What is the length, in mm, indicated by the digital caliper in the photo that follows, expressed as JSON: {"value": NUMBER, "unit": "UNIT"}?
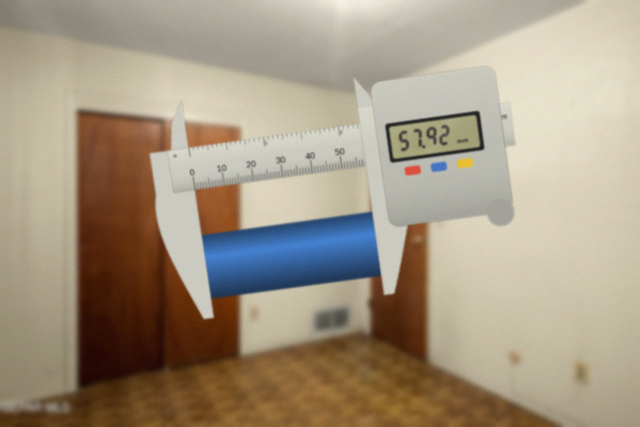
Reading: {"value": 57.92, "unit": "mm"}
